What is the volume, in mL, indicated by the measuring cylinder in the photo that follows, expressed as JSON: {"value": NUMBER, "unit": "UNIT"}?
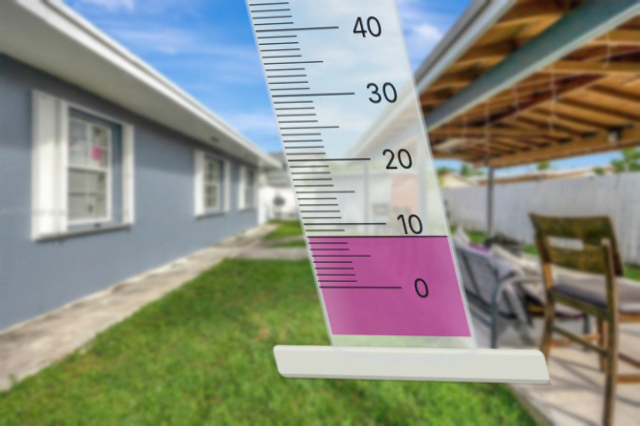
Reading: {"value": 8, "unit": "mL"}
